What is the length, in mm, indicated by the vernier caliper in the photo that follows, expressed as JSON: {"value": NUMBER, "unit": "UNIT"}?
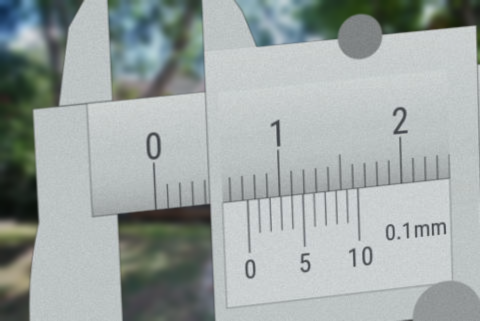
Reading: {"value": 7.4, "unit": "mm"}
